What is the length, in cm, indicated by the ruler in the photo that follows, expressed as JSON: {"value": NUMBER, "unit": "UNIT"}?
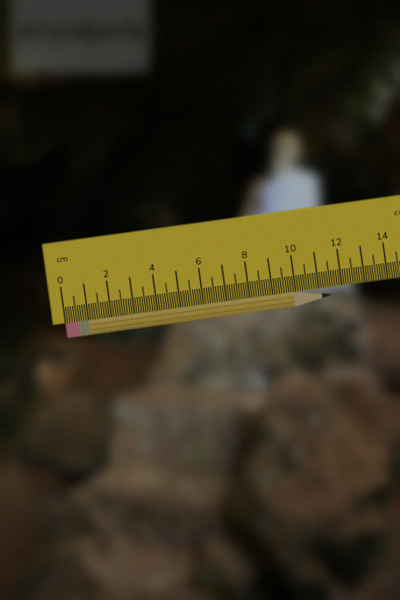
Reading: {"value": 11.5, "unit": "cm"}
